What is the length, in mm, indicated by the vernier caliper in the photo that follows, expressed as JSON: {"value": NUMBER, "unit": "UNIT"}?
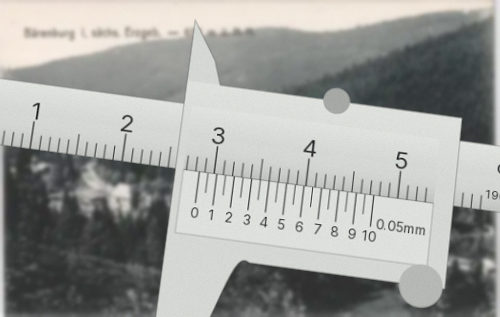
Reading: {"value": 28.4, "unit": "mm"}
